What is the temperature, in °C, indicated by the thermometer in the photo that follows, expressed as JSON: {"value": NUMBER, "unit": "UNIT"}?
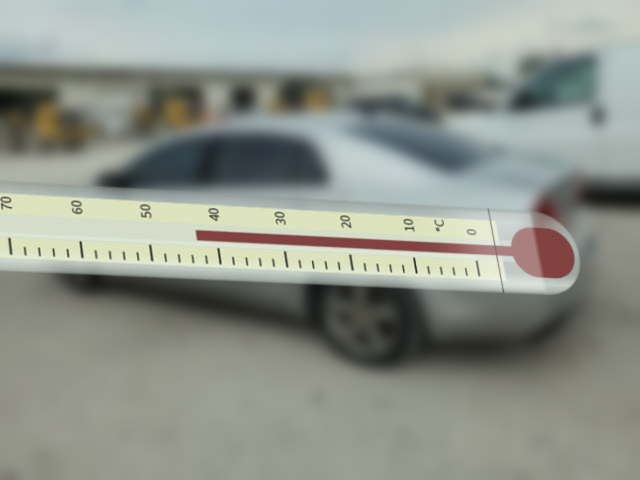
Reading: {"value": 43, "unit": "°C"}
